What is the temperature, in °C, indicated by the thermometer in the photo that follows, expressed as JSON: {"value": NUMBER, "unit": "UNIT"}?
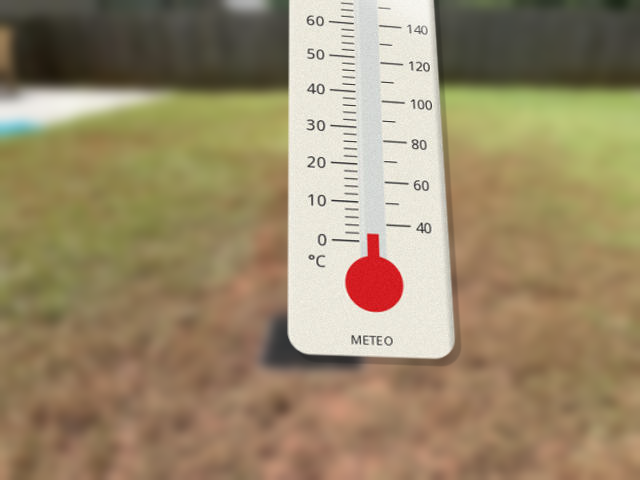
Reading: {"value": 2, "unit": "°C"}
